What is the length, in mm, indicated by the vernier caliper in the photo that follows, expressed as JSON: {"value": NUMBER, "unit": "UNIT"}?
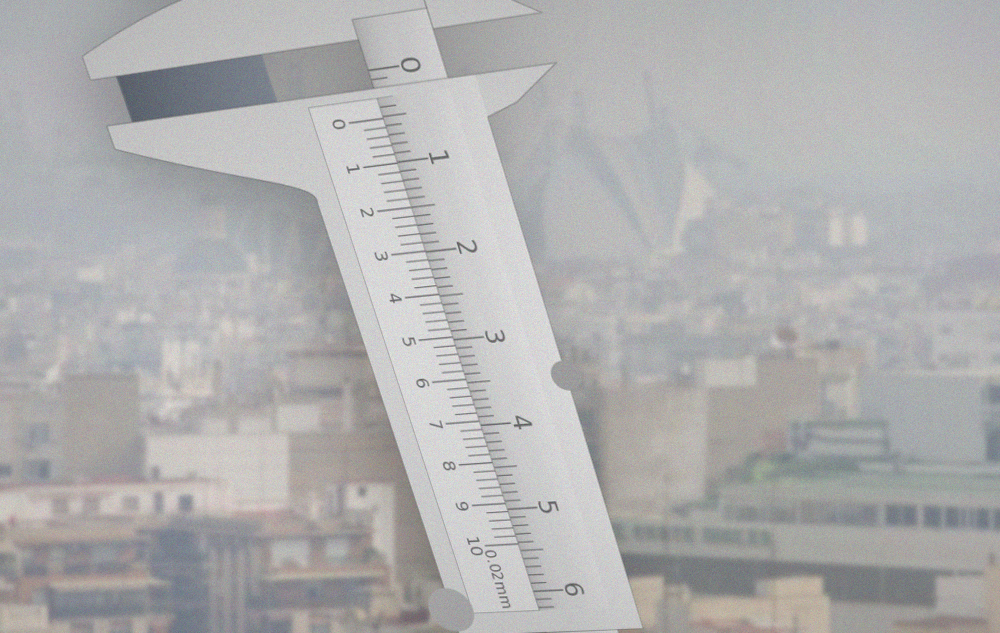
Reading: {"value": 5.2, "unit": "mm"}
